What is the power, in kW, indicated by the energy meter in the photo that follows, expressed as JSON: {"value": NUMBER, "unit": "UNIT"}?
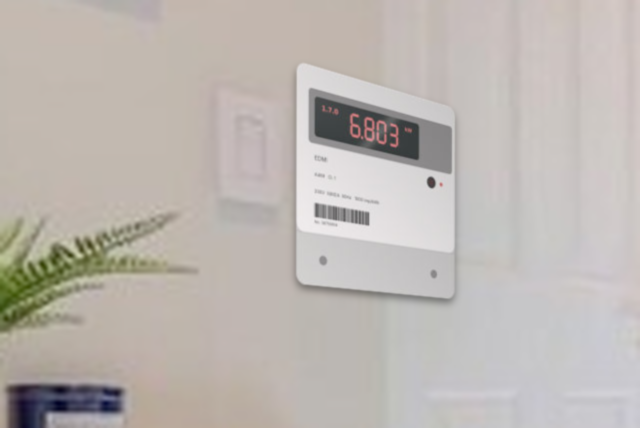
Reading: {"value": 6.803, "unit": "kW"}
